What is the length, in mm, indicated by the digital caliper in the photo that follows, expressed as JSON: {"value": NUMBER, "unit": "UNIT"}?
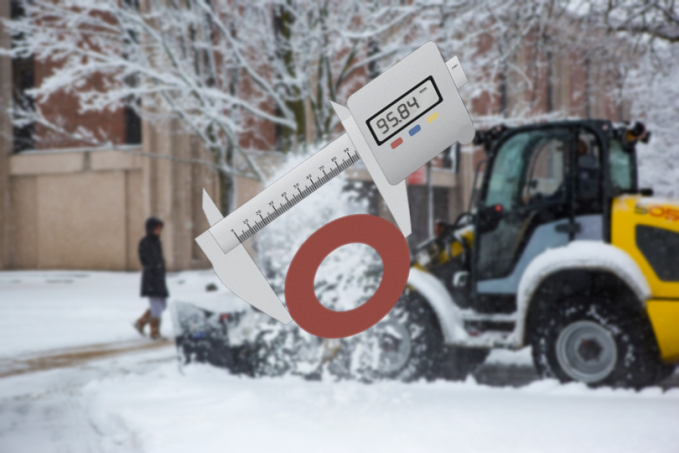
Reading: {"value": 95.84, "unit": "mm"}
